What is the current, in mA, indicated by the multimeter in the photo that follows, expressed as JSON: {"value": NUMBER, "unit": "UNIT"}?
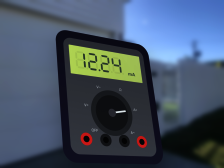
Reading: {"value": 12.24, "unit": "mA"}
